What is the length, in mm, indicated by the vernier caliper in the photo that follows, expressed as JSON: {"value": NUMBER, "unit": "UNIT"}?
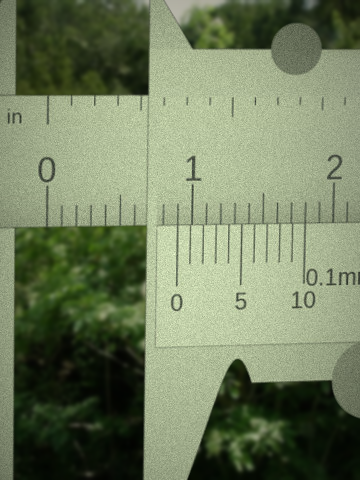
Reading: {"value": 9.0, "unit": "mm"}
